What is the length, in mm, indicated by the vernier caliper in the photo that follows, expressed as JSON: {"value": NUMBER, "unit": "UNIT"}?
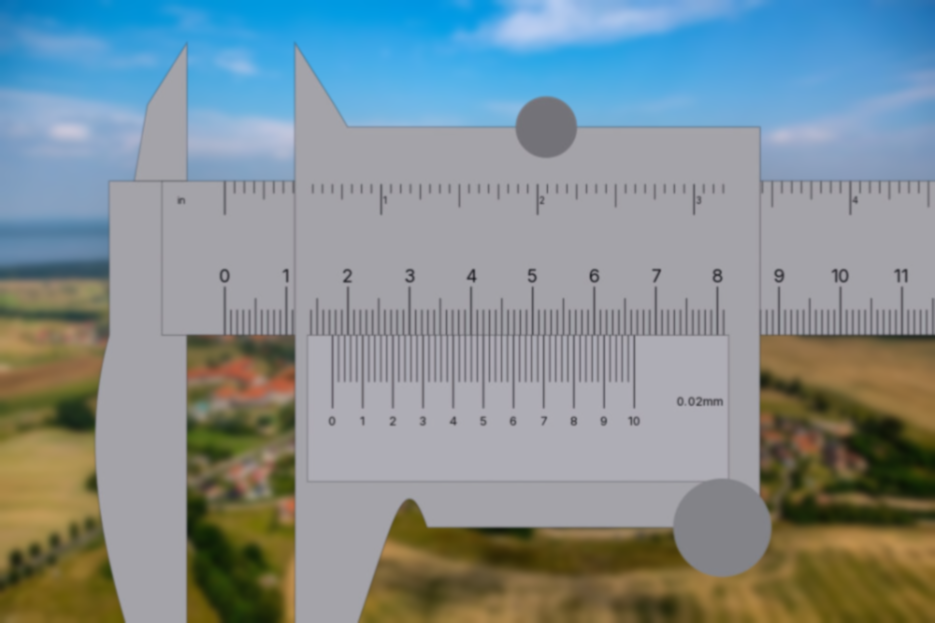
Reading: {"value": 17.5, "unit": "mm"}
